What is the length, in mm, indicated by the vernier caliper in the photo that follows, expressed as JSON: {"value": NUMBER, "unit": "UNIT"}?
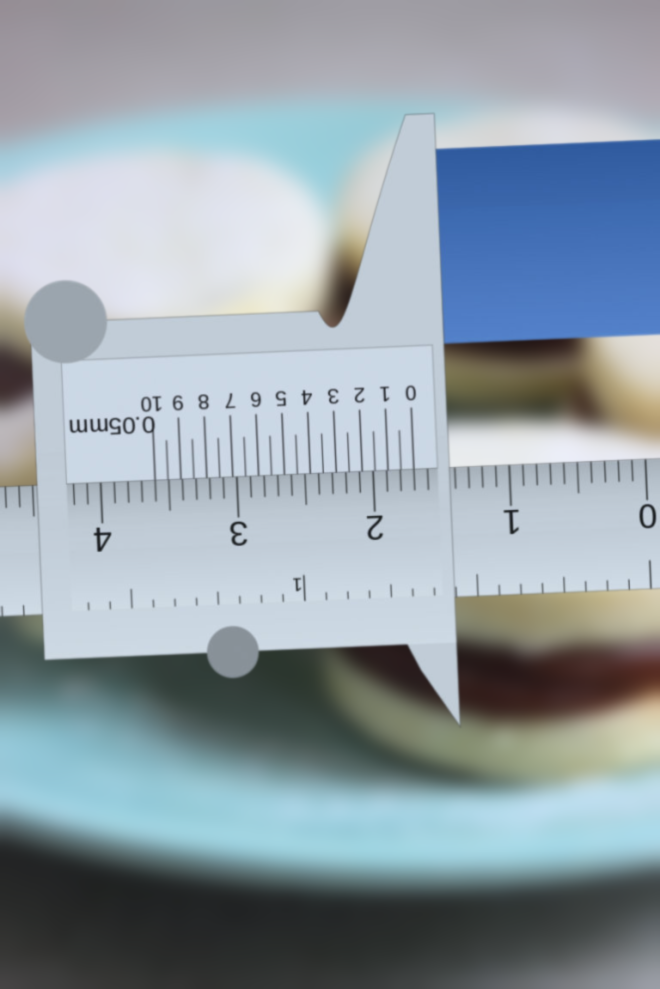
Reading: {"value": 17.0, "unit": "mm"}
